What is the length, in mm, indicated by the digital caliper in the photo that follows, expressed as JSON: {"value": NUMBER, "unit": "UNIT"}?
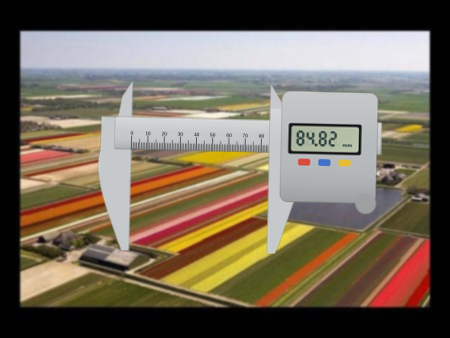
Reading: {"value": 84.82, "unit": "mm"}
